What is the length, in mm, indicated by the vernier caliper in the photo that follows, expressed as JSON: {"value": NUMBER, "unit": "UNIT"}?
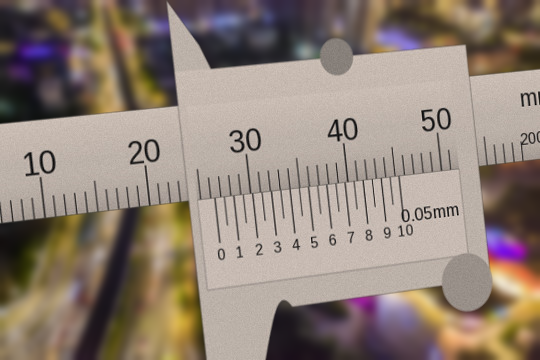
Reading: {"value": 26.4, "unit": "mm"}
